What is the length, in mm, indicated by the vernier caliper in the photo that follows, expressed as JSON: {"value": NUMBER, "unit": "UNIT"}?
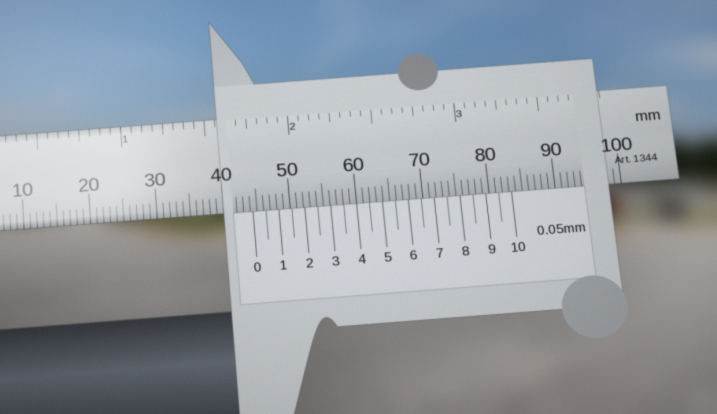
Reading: {"value": 44.4, "unit": "mm"}
